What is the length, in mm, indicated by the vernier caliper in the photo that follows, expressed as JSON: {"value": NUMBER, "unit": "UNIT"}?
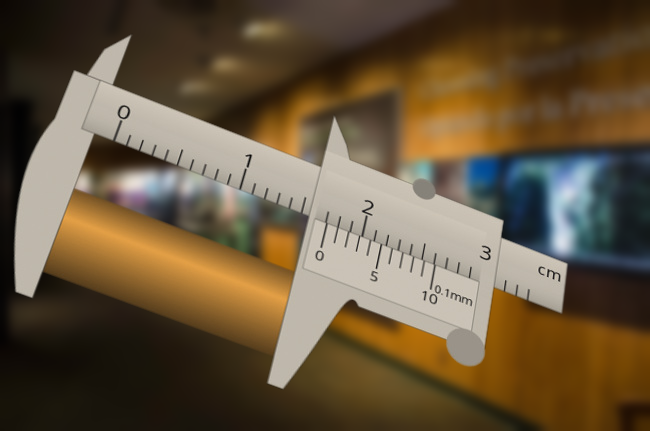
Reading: {"value": 17.1, "unit": "mm"}
